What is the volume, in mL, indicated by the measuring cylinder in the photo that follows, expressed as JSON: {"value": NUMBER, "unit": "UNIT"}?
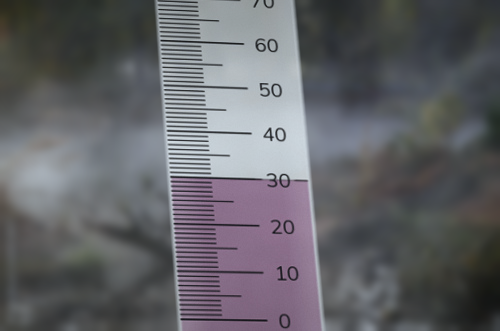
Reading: {"value": 30, "unit": "mL"}
